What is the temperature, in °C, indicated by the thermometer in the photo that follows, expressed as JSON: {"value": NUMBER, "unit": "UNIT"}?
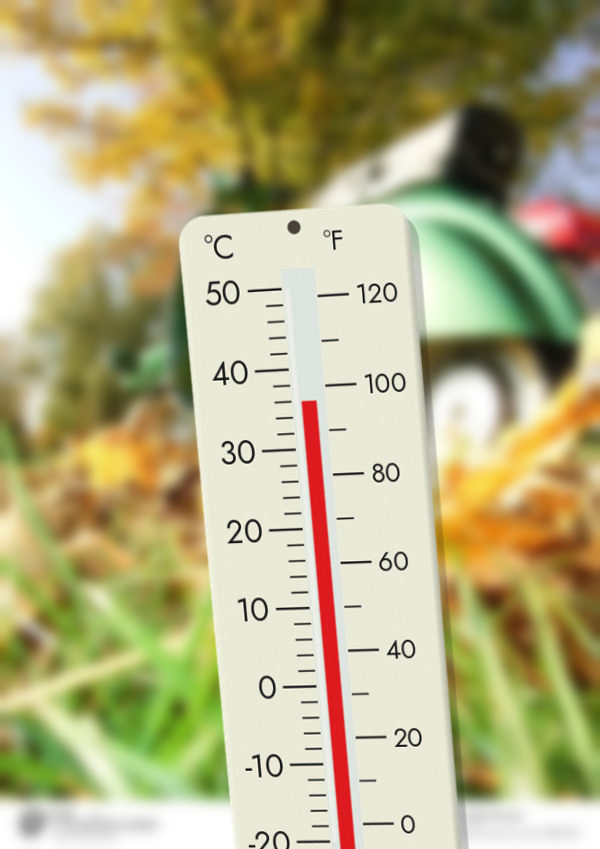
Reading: {"value": 36, "unit": "°C"}
